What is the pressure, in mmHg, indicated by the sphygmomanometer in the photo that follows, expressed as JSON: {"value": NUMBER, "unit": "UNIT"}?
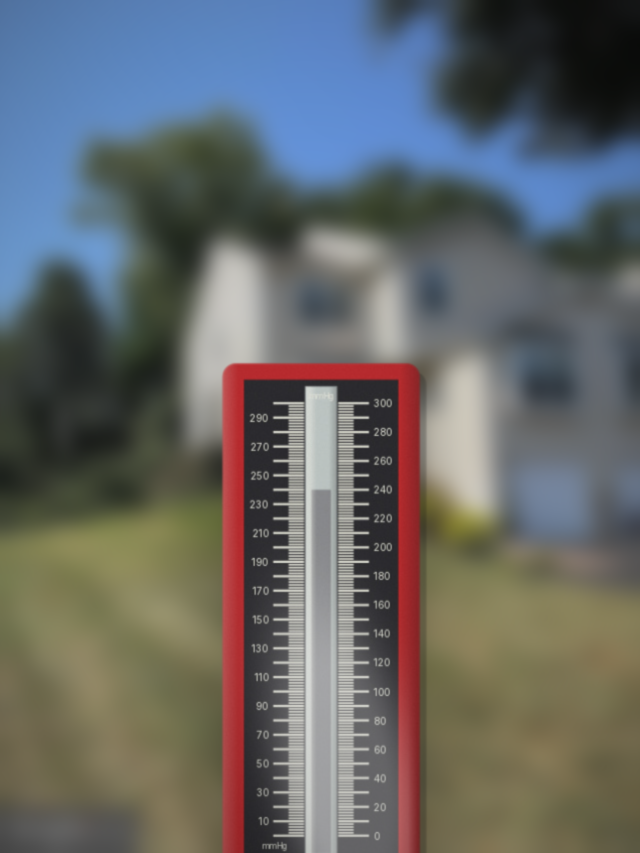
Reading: {"value": 240, "unit": "mmHg"}
